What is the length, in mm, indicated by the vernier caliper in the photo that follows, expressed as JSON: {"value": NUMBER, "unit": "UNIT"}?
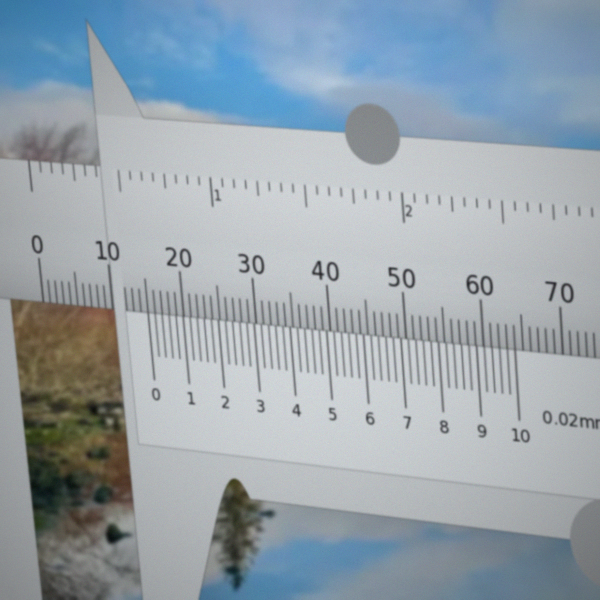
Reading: {"value": 15.0, "unit": "mm"}
